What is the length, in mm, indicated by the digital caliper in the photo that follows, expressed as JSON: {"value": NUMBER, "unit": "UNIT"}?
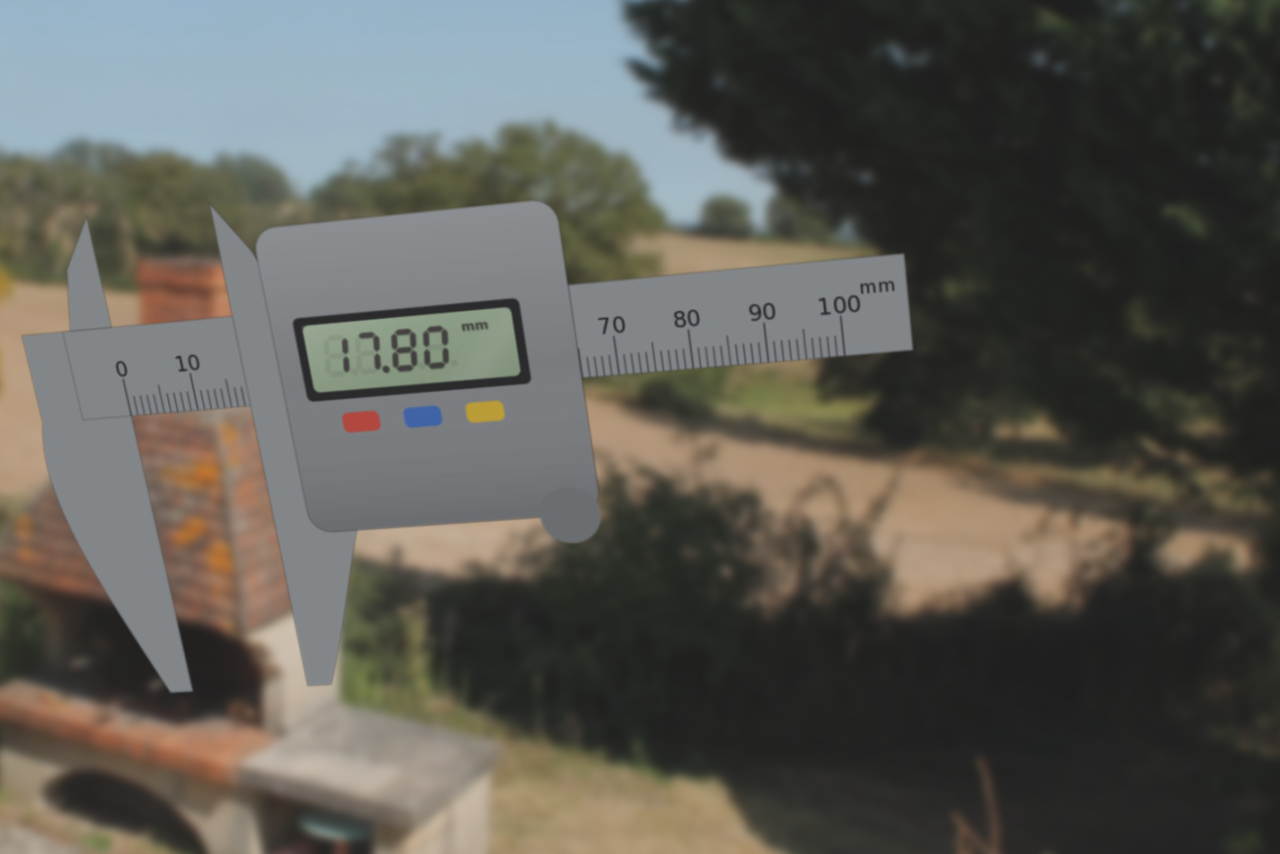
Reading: {"value": 17.80, "unit": "mm"}
